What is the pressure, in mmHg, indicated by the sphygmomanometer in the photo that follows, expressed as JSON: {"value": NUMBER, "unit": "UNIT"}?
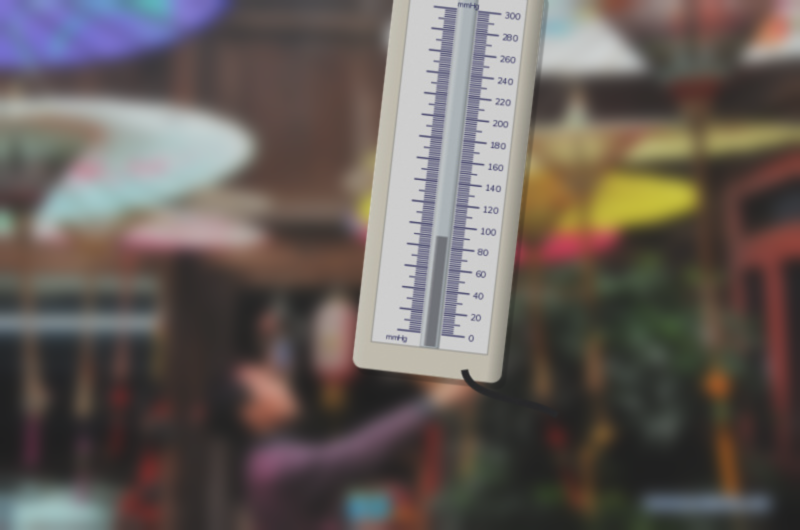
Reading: {"value": 90, "unit": "mmHg"}
